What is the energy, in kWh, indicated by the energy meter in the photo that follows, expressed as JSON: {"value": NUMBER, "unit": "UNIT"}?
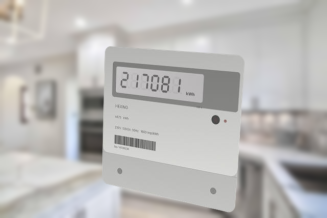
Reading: {"value": 217081, "unit": "kWh"}
